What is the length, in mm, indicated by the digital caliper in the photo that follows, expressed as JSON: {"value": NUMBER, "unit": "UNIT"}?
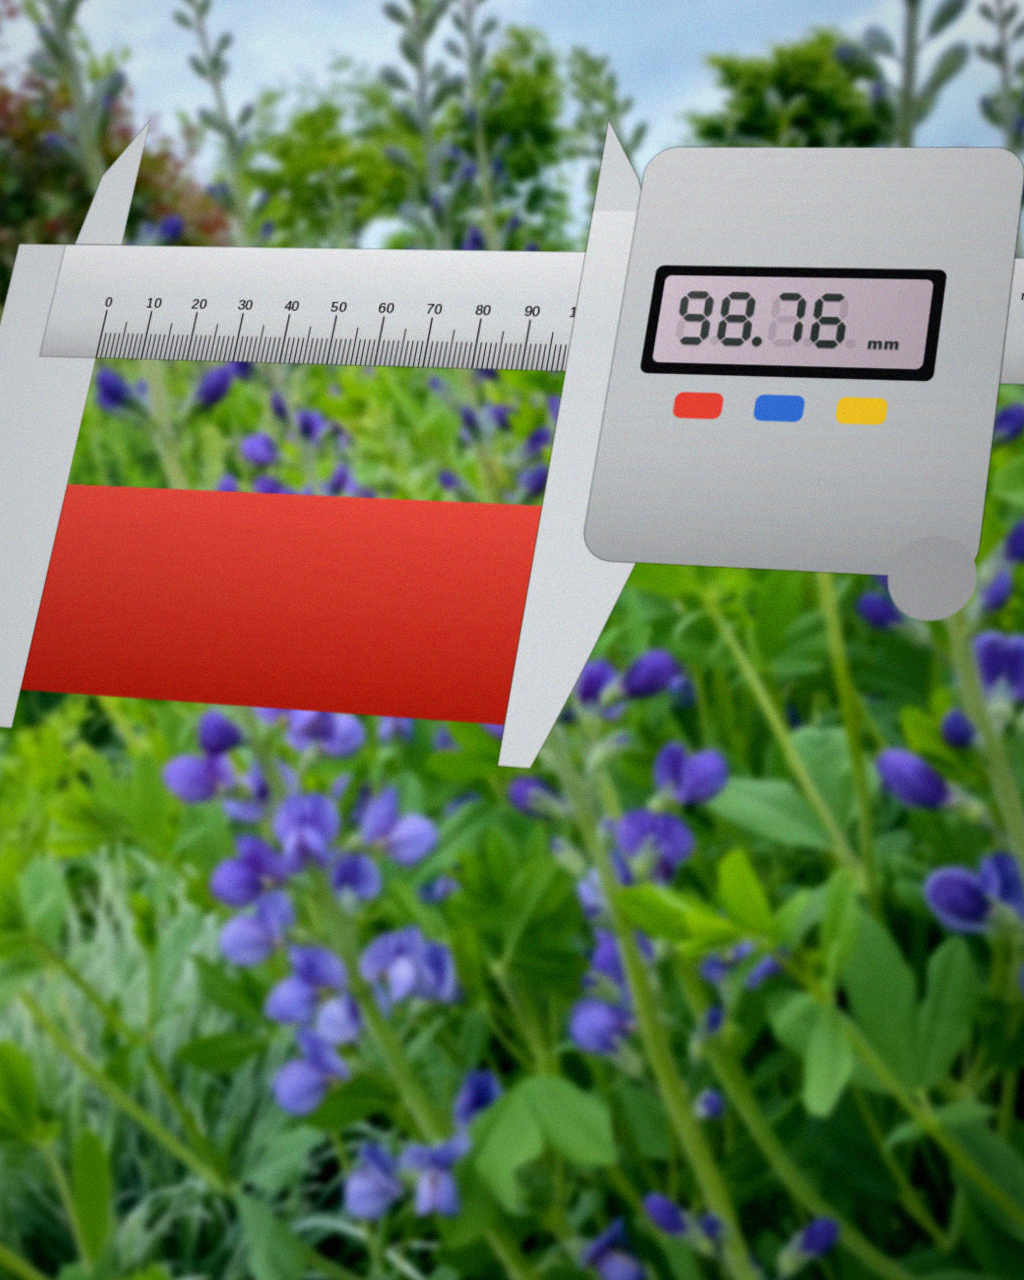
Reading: {"value": 98.76, "unit": "mm"}
